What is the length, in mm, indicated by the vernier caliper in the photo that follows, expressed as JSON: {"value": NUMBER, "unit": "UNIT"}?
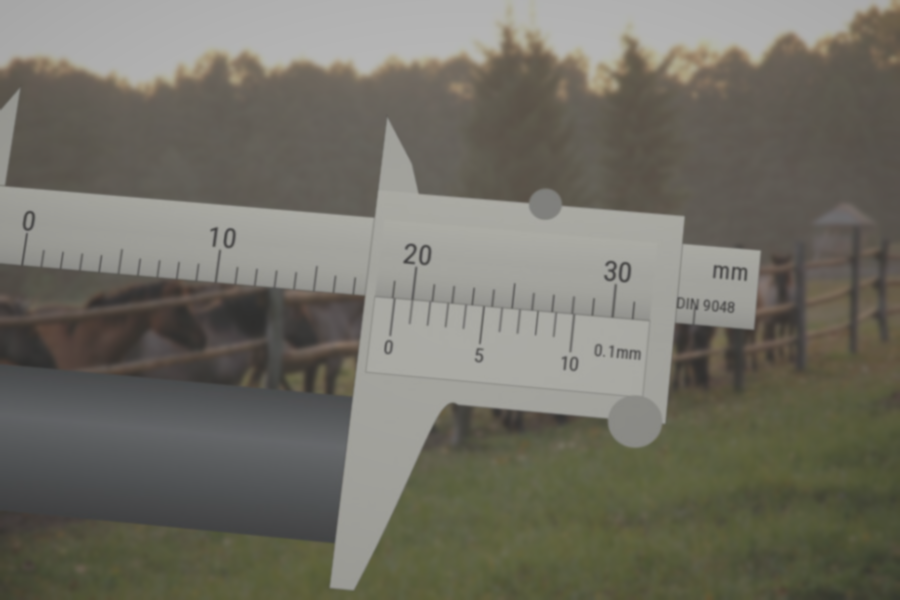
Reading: {"value": 19.1, "unit": "mm"}
